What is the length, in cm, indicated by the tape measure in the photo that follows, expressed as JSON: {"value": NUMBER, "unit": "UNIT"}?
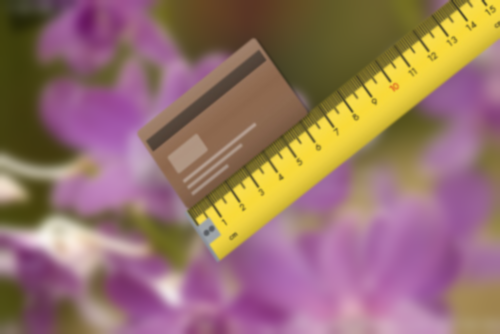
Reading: {"value": 6.5, "unit": "cm"}
